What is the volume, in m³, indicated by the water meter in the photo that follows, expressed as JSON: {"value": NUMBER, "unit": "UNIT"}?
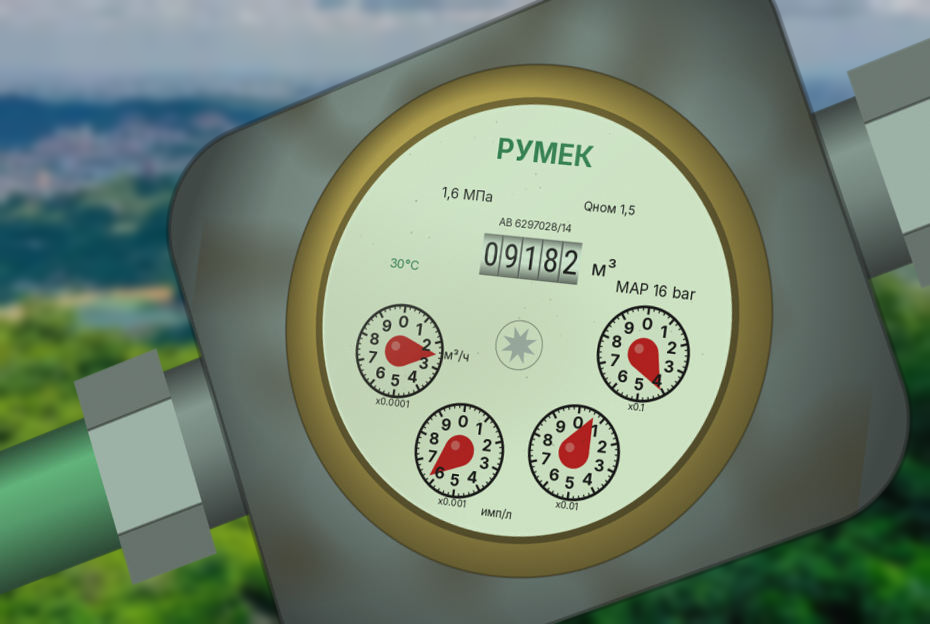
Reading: {"value": 9182.4062, "unit": "m³"}
